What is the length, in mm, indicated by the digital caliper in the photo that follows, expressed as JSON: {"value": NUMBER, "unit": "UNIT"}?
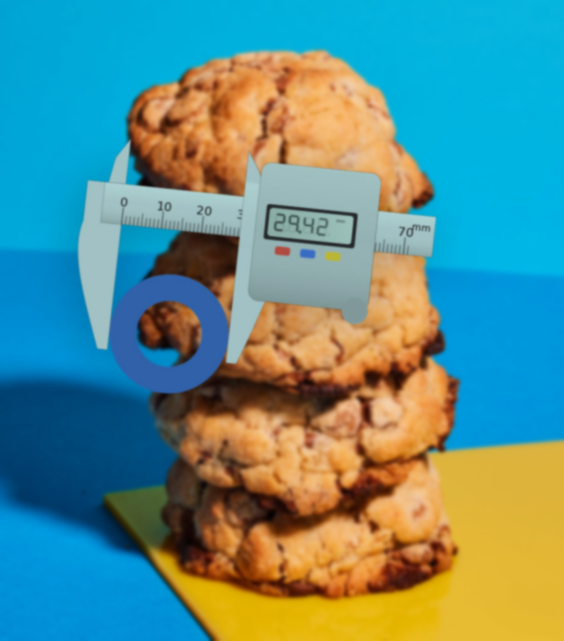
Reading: {"value": 29.42, "unit": "mm"}
